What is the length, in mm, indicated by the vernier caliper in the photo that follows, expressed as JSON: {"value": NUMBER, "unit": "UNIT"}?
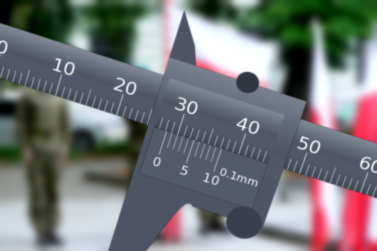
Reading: {"value": 28.2, "unit": "mm"}
